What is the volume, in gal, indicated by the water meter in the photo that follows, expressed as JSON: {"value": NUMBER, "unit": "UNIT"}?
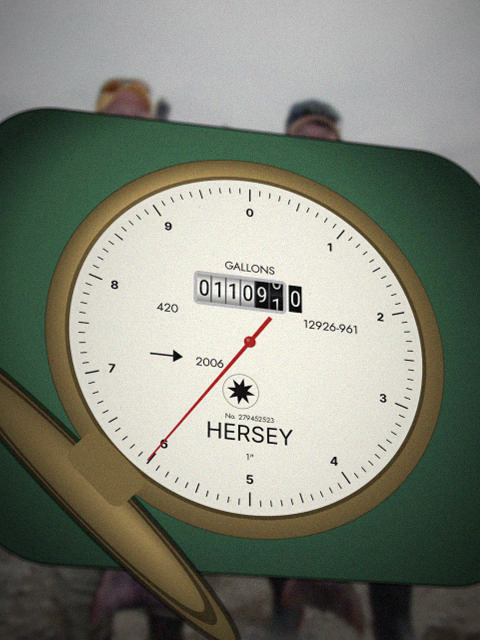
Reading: {"value": 110906.0, "unit": "gal"}
